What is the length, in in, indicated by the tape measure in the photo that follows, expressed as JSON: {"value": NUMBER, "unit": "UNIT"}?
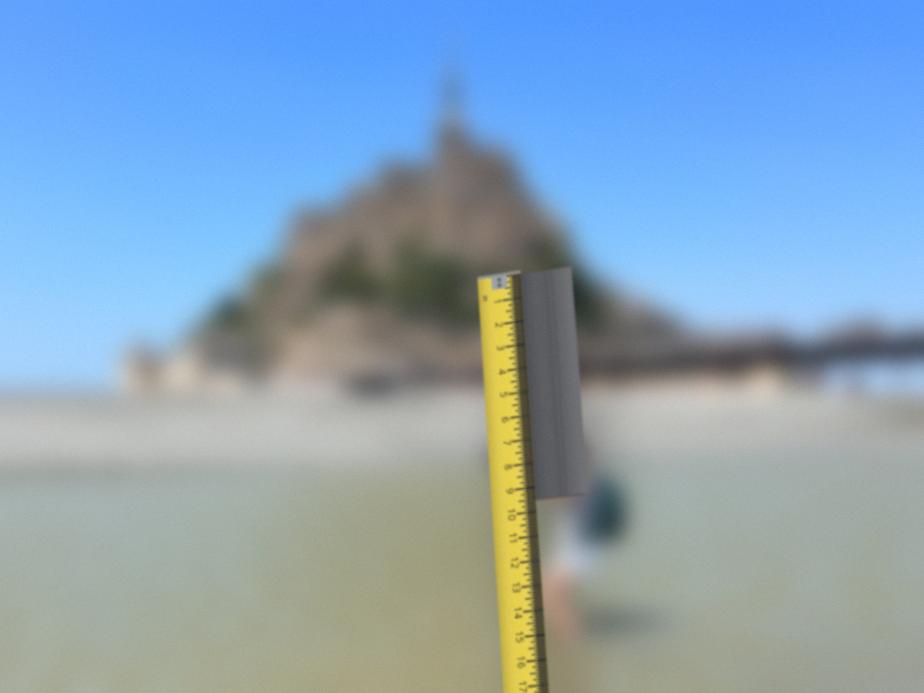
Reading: {"value": 9.5, "unit": "in"}
